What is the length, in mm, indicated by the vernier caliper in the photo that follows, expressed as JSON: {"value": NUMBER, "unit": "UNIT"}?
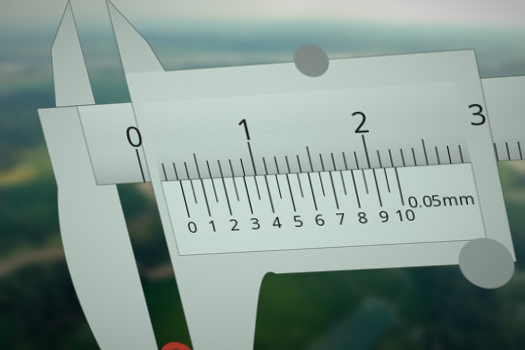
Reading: {"value": 3.2, "unit": "mm"}
